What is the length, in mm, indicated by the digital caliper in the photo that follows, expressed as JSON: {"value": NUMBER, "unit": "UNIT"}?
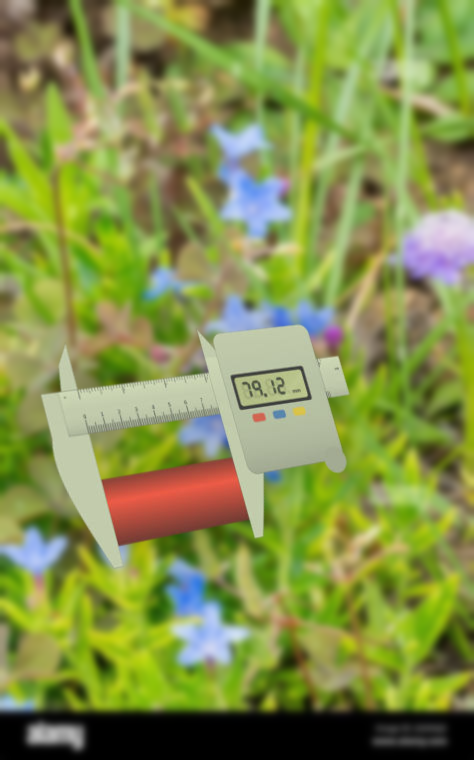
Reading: {"value": 79.12, "unit": "mm"}
